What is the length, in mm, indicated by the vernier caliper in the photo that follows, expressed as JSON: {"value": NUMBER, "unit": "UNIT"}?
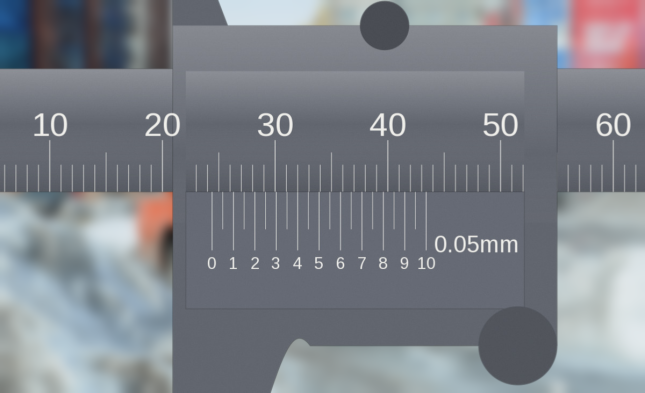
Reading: {"value": 24.4, "unit": "mm"}
